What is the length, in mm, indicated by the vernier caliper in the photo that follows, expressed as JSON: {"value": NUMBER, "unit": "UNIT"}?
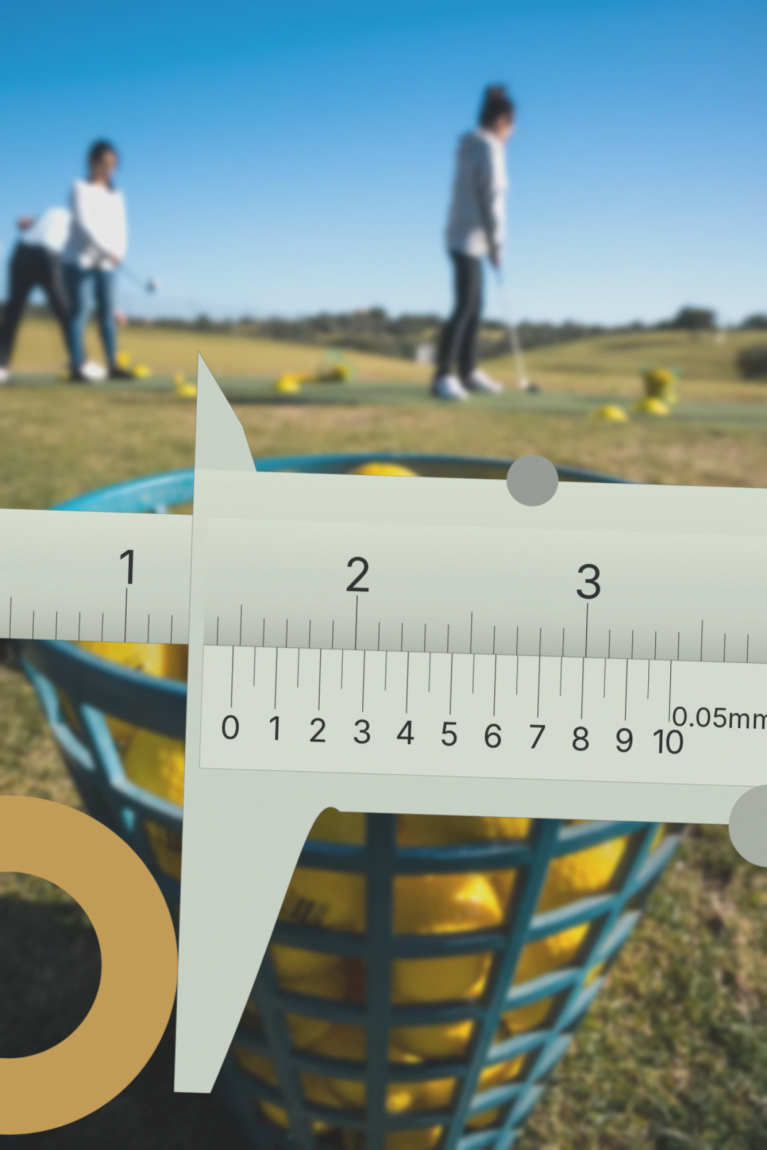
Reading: {"value": 14.70, "unit": "mm"}
